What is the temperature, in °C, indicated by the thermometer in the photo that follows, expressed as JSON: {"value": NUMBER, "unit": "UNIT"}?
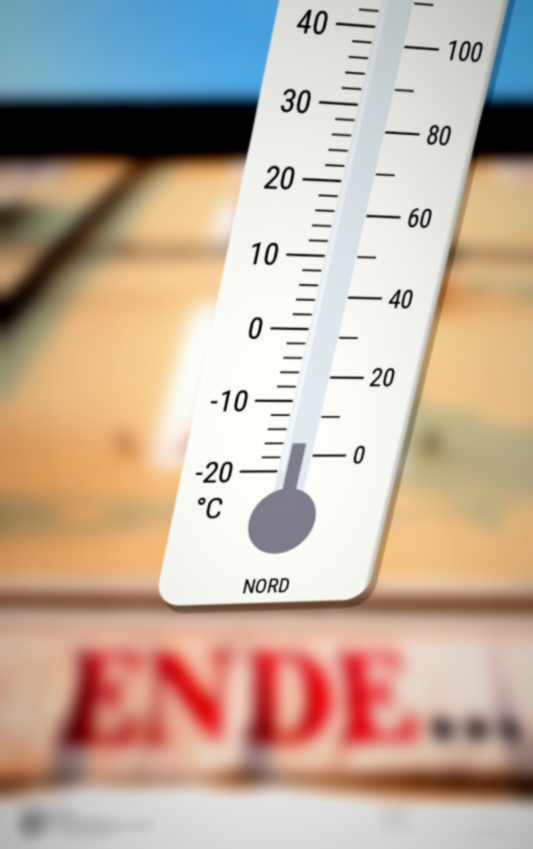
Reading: {"value": -16, "unit": "°C"}
